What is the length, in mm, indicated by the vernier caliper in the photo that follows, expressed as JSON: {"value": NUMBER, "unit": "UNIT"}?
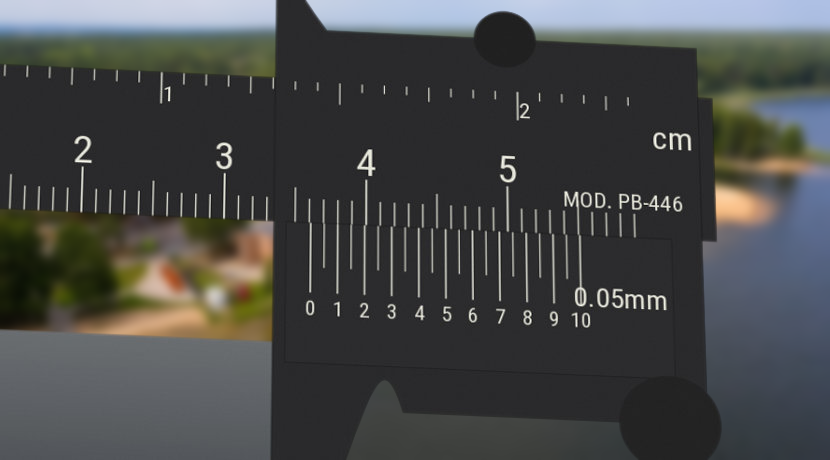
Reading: {"value": 36.1, "unit": "mm"}
